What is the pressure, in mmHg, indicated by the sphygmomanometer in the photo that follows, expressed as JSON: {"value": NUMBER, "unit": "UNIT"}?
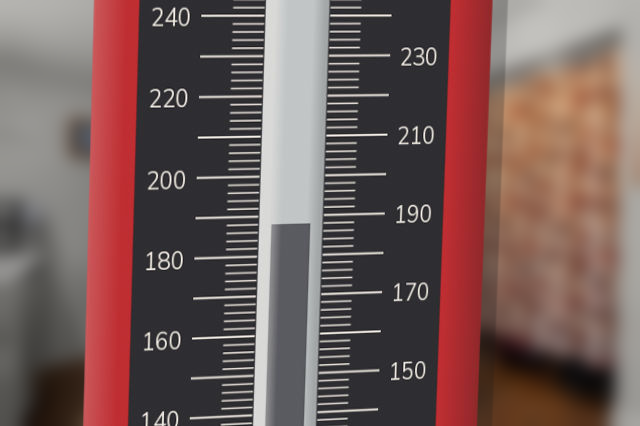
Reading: {"value": 188, "unit": "mmHg"}
